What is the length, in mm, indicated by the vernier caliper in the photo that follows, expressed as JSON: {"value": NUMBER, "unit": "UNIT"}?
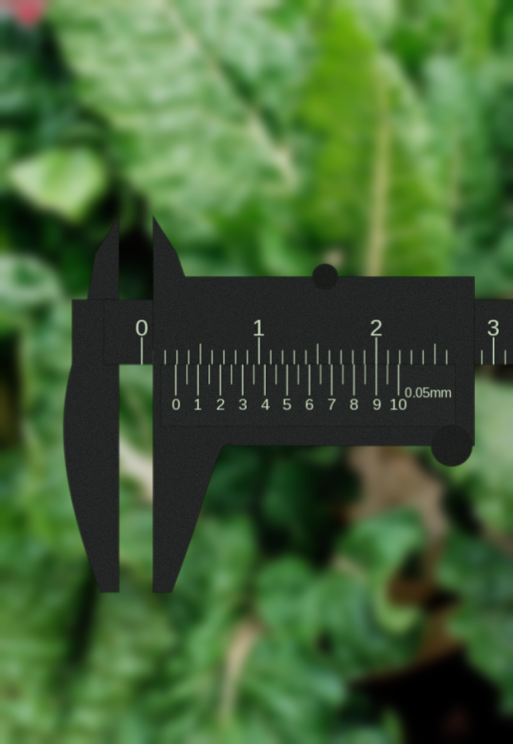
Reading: {"value": 2.9, "unit": "mm"}
